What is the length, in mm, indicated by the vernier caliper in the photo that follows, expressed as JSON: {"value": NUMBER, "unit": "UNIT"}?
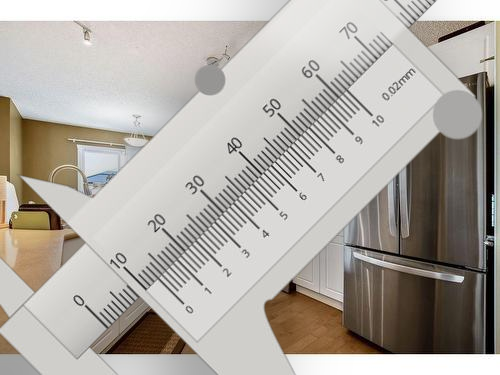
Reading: {"value": 13.0, "unit": "mm"}
